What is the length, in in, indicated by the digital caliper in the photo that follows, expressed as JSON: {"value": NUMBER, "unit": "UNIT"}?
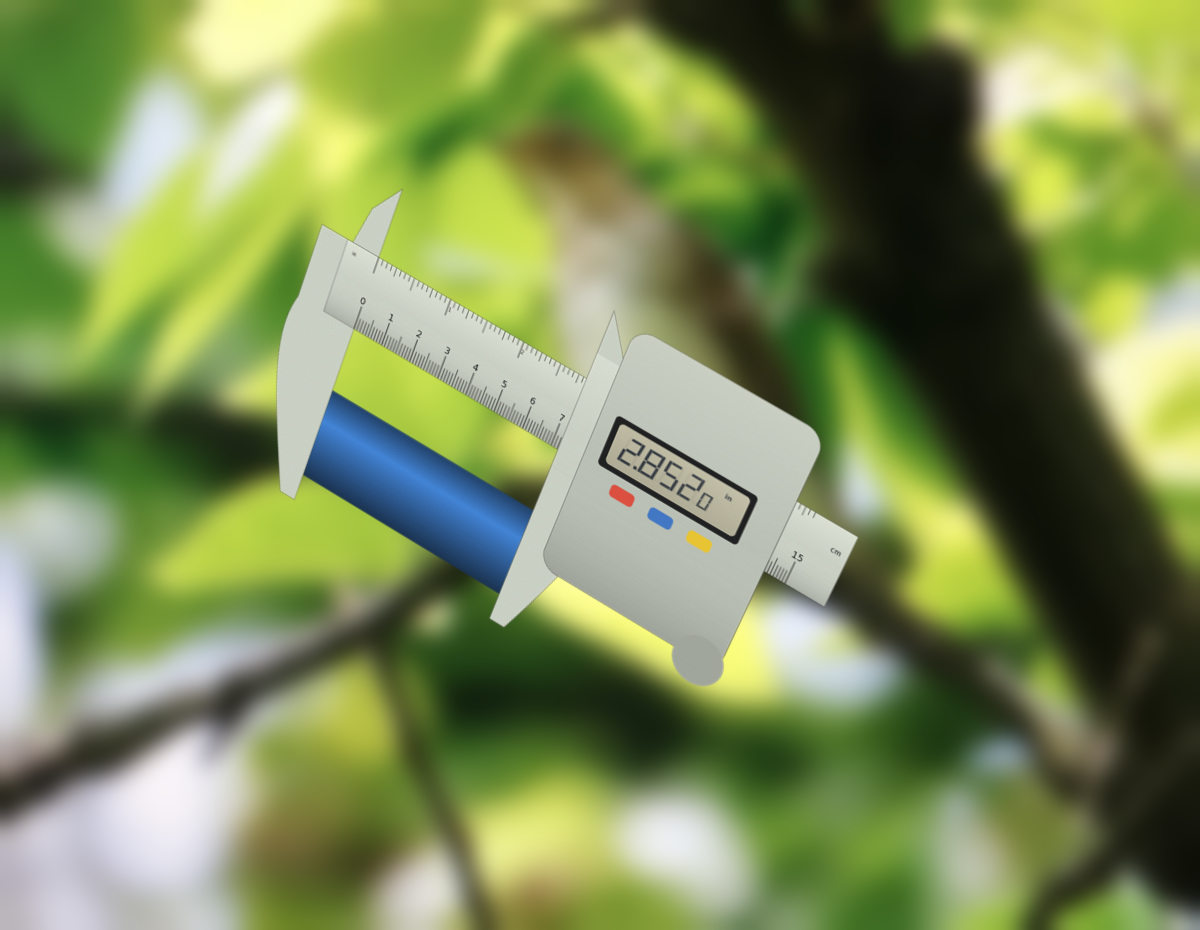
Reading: {"value": 2.8520, "unit": "in"}
